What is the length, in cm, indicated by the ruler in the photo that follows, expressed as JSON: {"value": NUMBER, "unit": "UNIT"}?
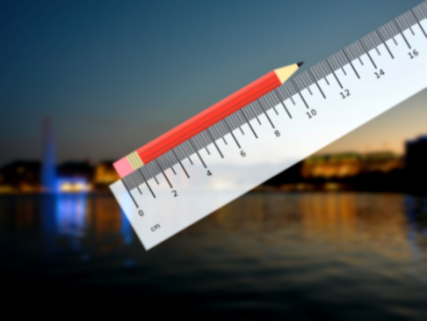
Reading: {"value": 11, "unit": "cm"}
